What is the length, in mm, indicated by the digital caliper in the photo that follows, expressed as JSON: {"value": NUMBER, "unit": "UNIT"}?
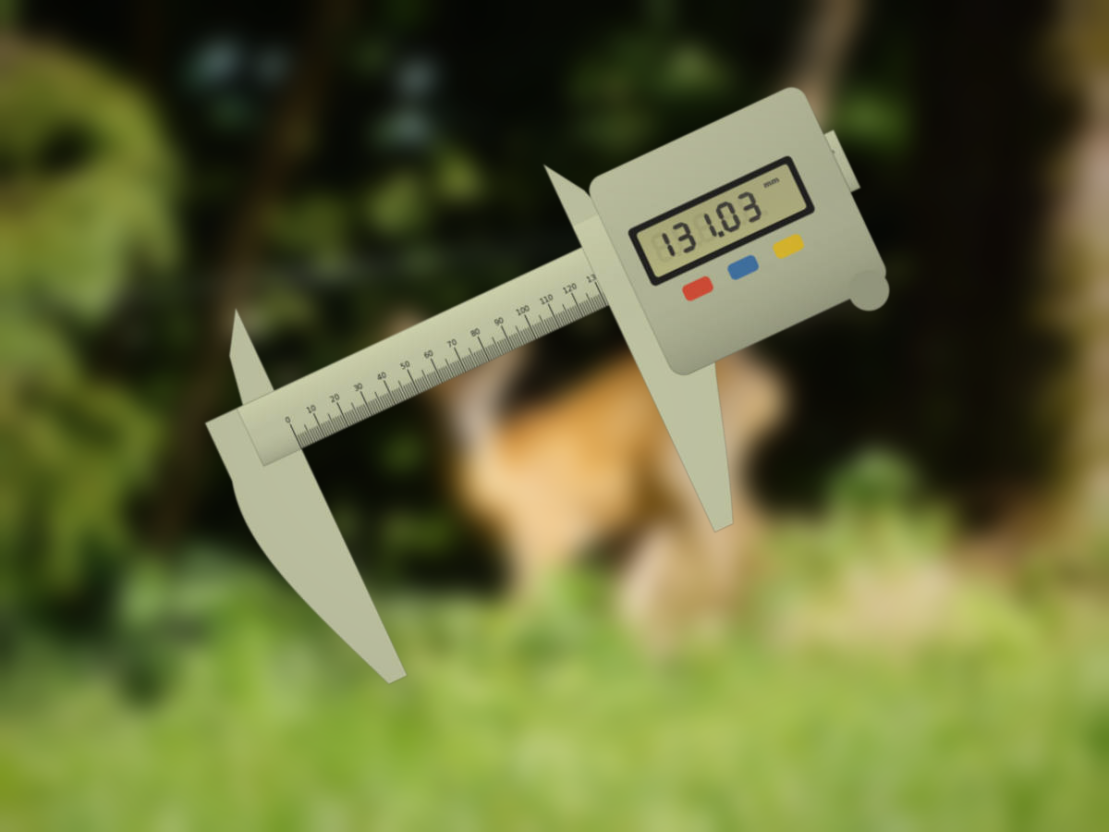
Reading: {"value": 131.03, "unit": "mm"}
